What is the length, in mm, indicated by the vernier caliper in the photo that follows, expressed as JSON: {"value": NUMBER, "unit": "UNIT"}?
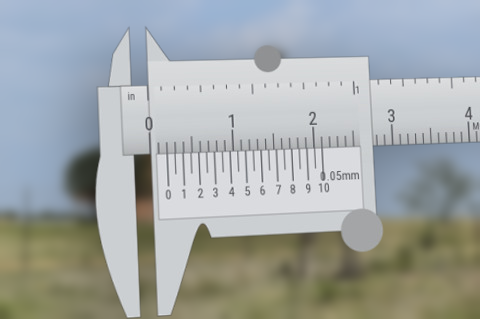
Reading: {"value": 2.0, "unit": "mm"}
